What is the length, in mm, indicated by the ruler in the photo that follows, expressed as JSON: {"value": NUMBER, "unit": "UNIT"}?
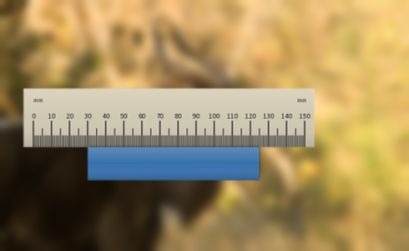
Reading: {"value": 95, "unit": "mm"}
